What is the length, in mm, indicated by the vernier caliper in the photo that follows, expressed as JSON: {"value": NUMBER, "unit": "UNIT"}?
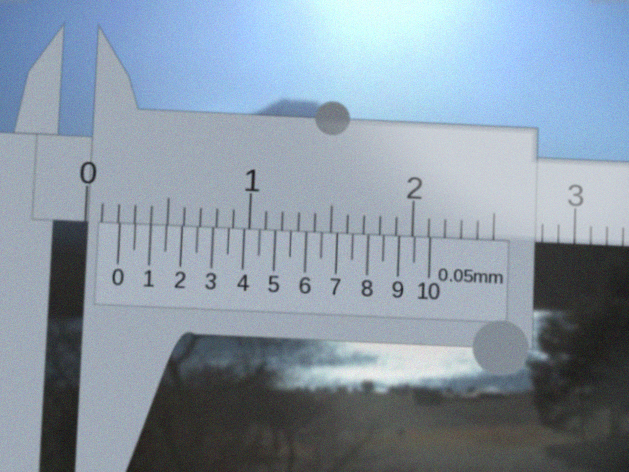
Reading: {"value": 2.1, "unit": "mm"}
